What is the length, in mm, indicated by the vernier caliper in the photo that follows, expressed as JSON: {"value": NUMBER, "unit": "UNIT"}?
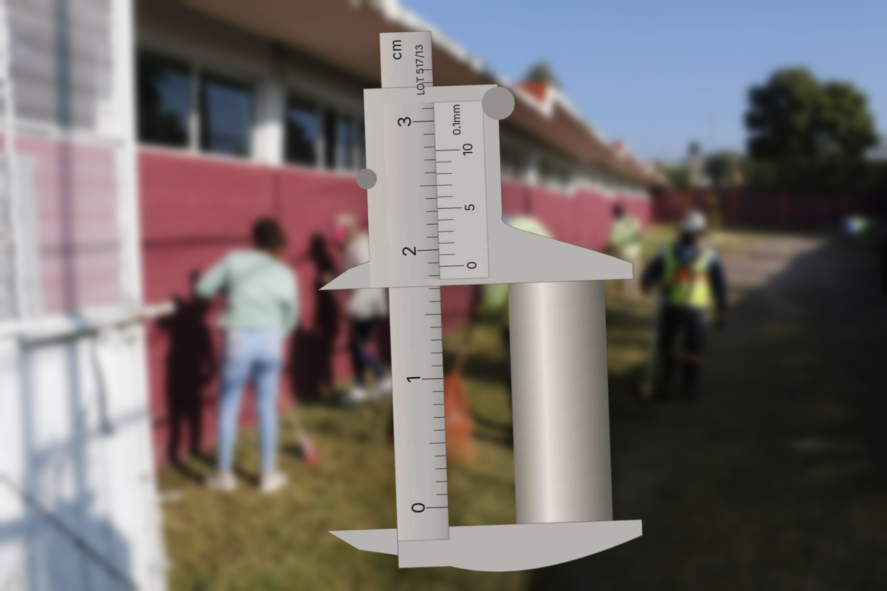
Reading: {"value": 18.7, "unit": "mm"}
